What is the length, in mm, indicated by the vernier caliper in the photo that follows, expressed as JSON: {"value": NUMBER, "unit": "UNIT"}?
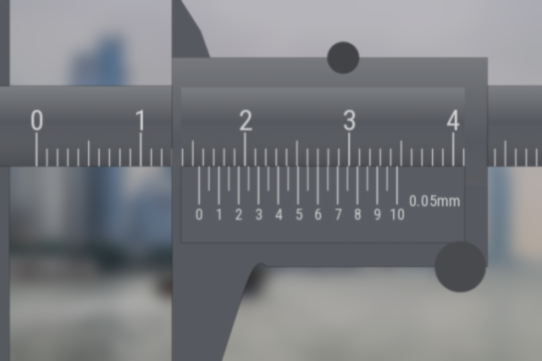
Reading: {"value": 15.6, "unit": "mm"}
